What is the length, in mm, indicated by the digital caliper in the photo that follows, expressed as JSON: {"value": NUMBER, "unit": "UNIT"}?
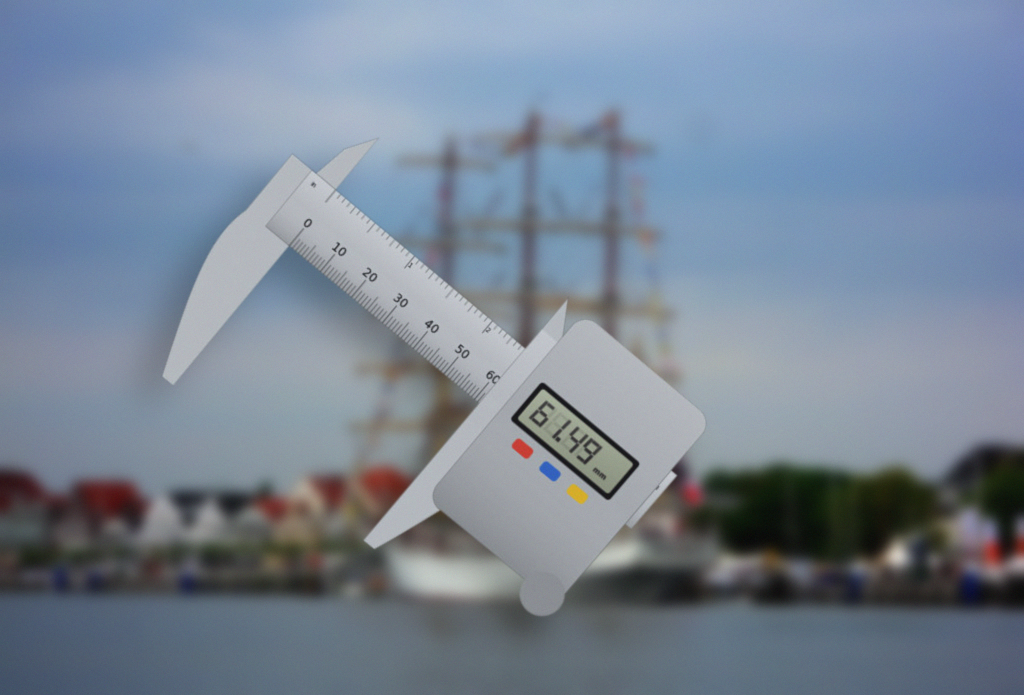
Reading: {"value": 61.49, "unit": "mm"}
